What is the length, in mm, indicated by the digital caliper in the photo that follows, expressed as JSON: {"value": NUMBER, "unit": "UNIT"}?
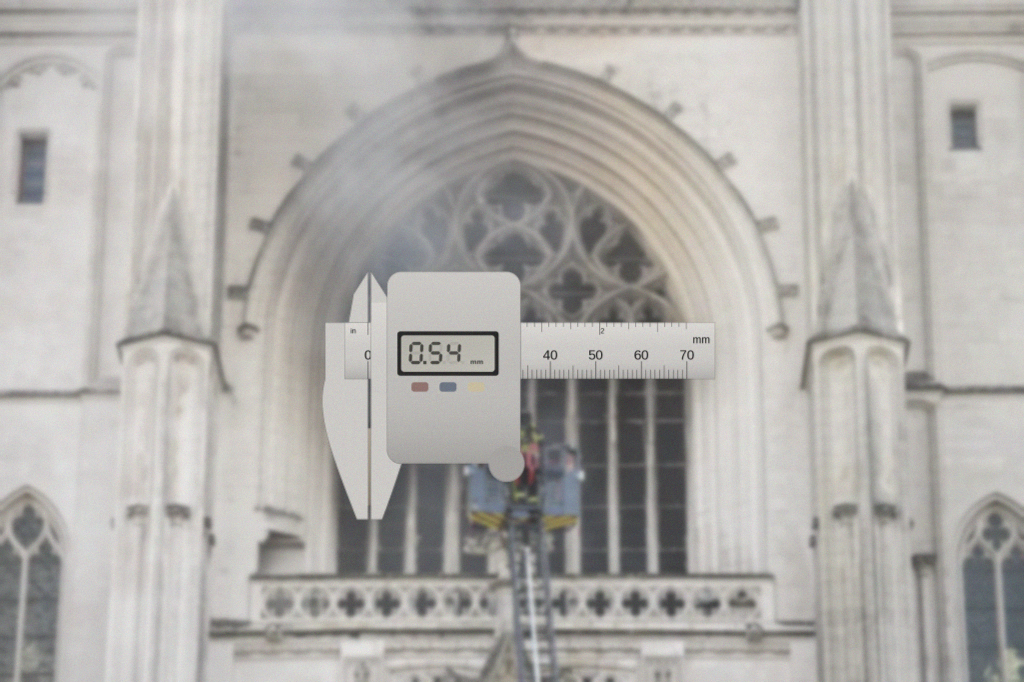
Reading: {"value": 0.54, "unit": "mm"}
